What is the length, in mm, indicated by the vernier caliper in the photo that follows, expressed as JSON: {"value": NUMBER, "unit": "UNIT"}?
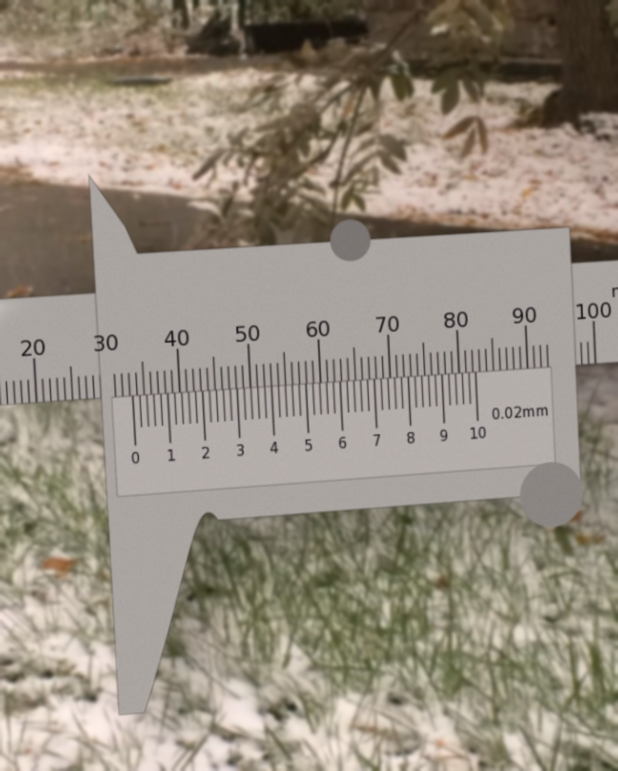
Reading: {"value": 33.4, "unit": "mm"}
